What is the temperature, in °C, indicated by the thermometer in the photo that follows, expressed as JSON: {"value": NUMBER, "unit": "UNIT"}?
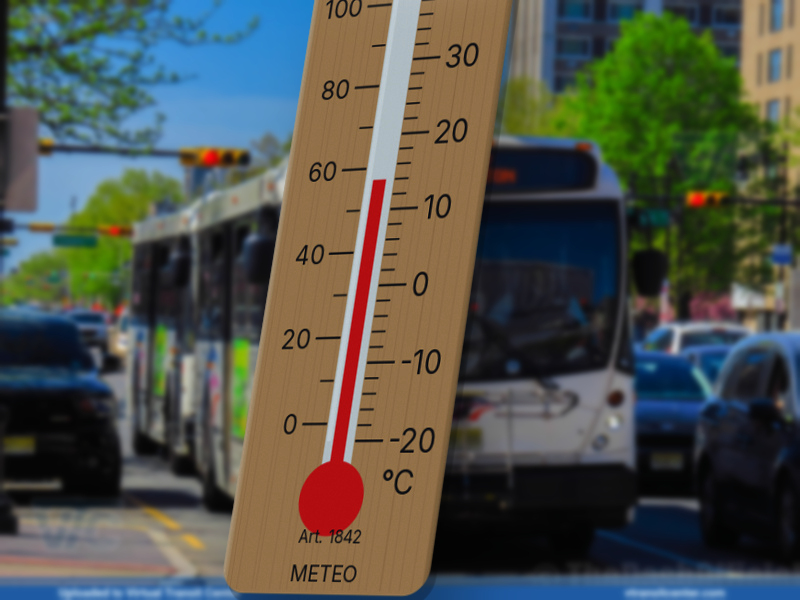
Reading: {"value": 14, "unit": "°C"}
